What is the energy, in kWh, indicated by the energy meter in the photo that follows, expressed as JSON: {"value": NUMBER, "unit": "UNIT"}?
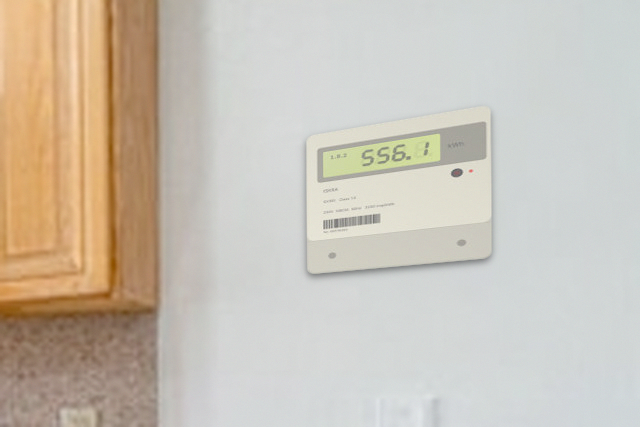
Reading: {"value": 556.1, "unit": "kWh"}
